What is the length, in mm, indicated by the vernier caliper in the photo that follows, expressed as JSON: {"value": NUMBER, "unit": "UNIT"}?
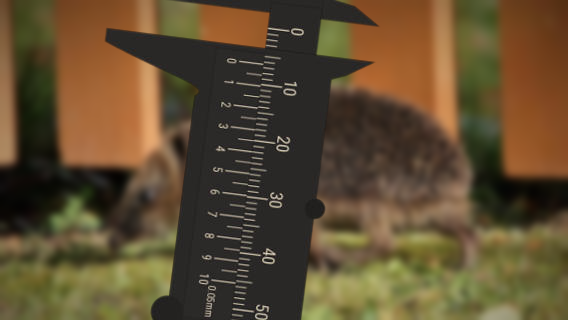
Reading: {"value": 6.4, "unit": "mm"}
